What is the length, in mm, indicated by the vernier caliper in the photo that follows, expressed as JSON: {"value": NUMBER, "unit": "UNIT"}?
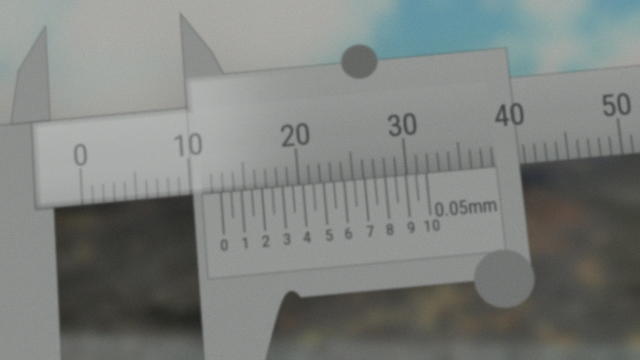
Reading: {"value": 12.8, "unit": "mm"}
